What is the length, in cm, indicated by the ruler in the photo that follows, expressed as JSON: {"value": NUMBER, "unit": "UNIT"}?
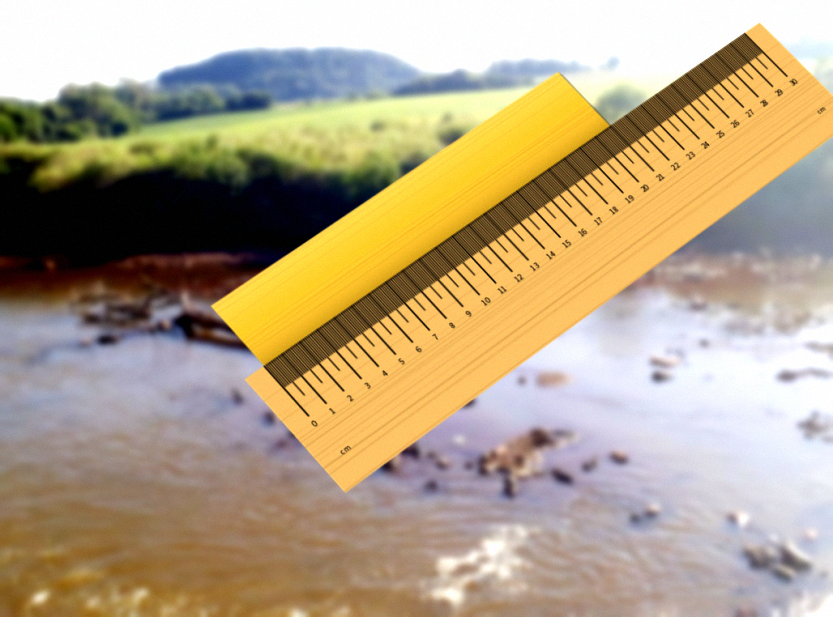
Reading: {"value": 21, "unit": "cm"}
